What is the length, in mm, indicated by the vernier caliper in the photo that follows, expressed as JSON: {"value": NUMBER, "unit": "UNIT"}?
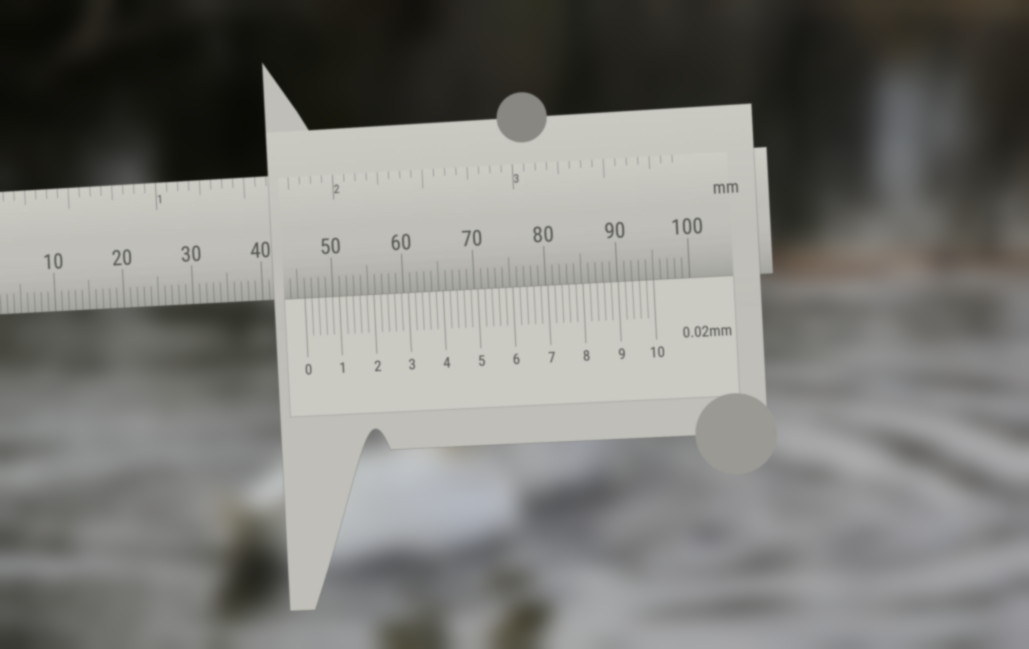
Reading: {"value": 46.0, "unit": "mm"}
